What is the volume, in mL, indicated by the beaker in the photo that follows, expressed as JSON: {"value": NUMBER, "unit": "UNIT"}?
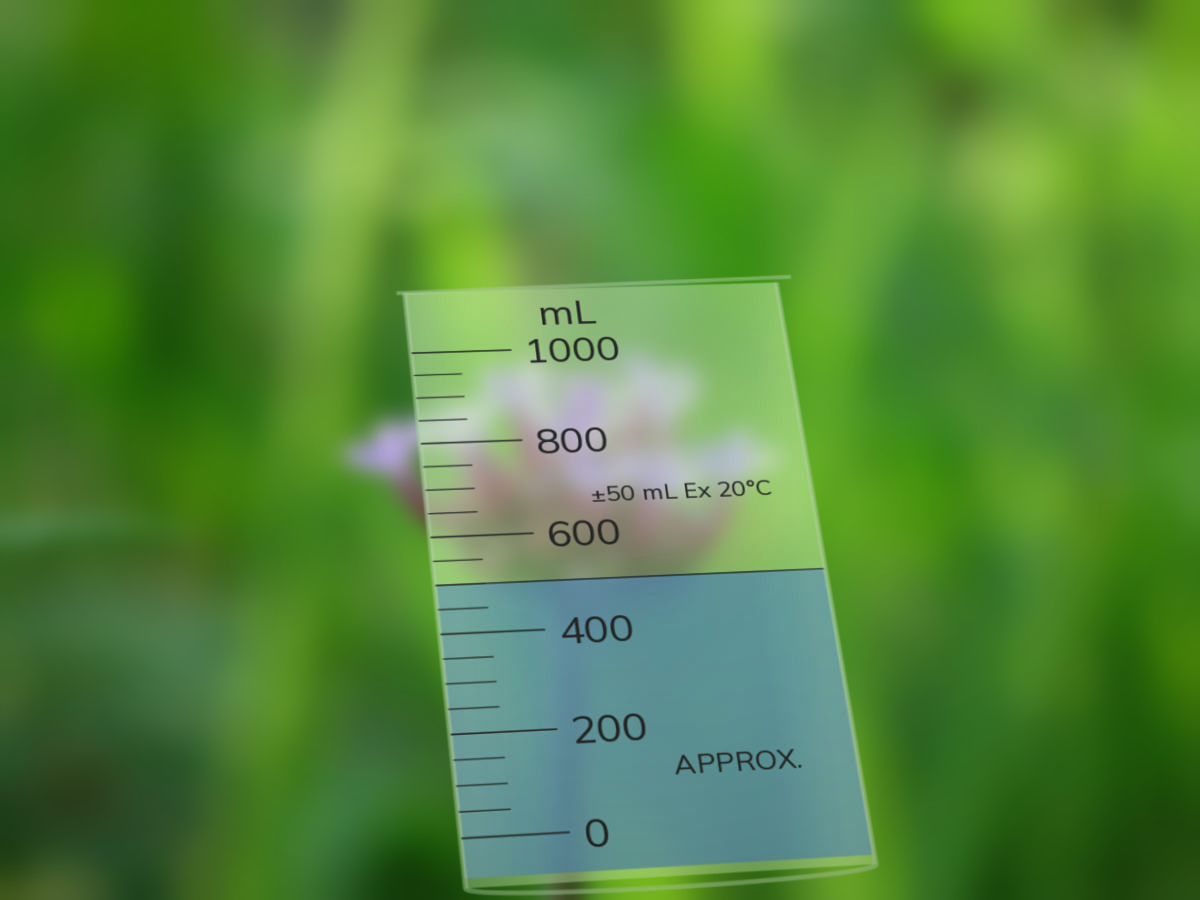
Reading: {"value": 500, "unit": "mL"}
